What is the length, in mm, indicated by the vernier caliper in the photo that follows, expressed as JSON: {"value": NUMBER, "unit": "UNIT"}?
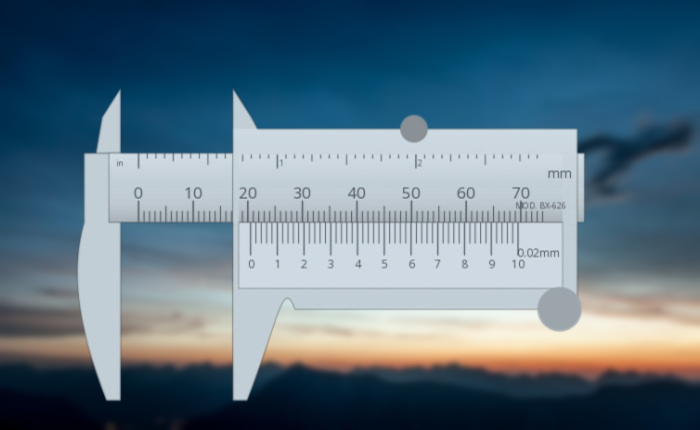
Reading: {"value": 20.5, "unit": "mm"}
